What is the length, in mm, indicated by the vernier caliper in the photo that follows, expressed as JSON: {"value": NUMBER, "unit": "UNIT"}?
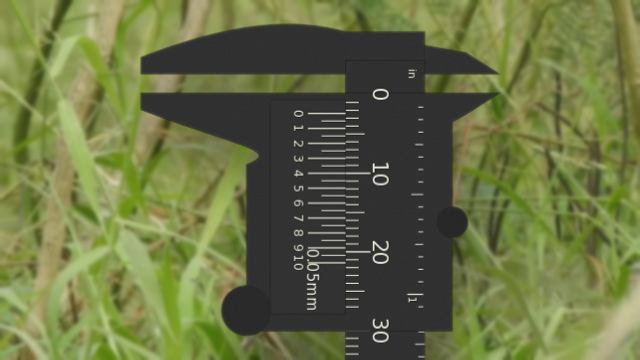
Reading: {"value": 2.4, "unit": "mm"}
